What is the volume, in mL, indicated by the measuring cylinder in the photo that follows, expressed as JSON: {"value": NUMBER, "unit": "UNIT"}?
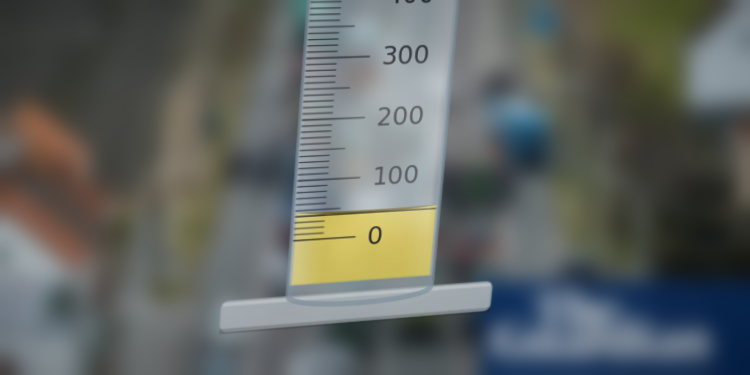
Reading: {"value": 40, "unit": "mL"}
